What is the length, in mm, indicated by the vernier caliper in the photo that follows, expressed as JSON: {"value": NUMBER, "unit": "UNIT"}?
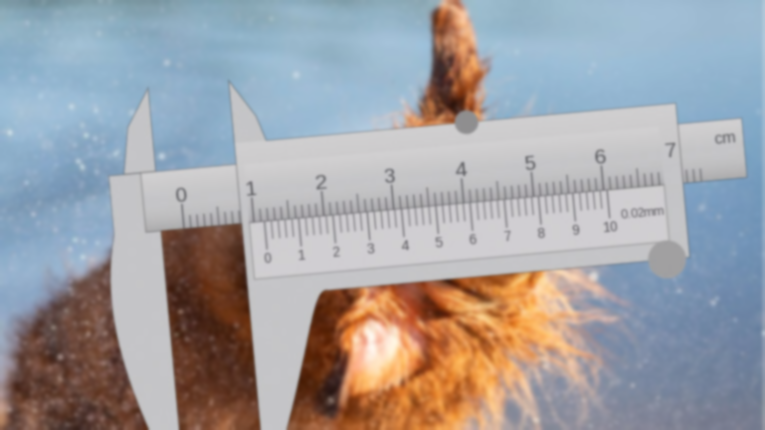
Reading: {"value": 11.5, "unit": "mm"}
